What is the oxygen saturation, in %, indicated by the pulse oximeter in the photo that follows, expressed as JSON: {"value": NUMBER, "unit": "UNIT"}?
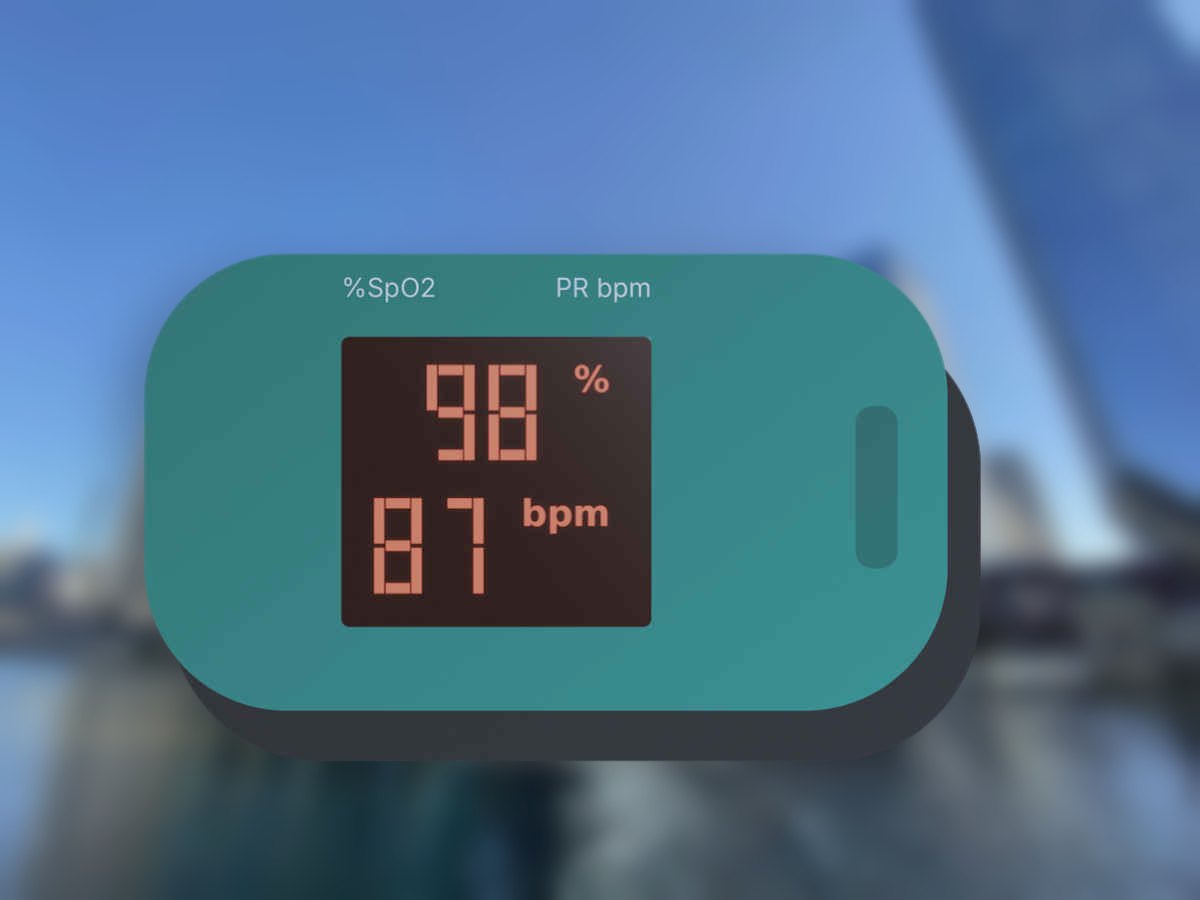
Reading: {"value": 98, "unit": "%"}
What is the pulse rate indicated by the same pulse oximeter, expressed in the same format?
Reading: {"value": 87, "unit": "bpm"}
